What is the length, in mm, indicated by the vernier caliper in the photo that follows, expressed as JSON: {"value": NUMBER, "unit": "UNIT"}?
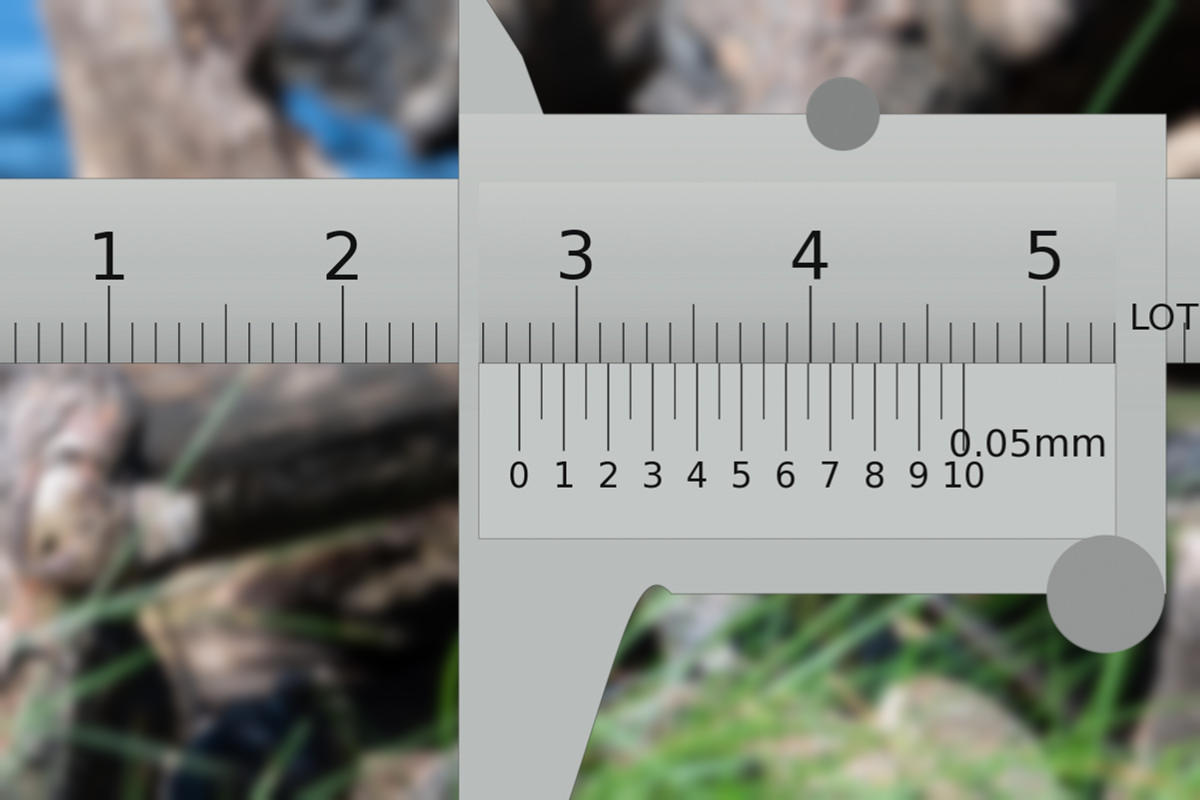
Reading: {"value": 27.55, "unit": "mm"}
